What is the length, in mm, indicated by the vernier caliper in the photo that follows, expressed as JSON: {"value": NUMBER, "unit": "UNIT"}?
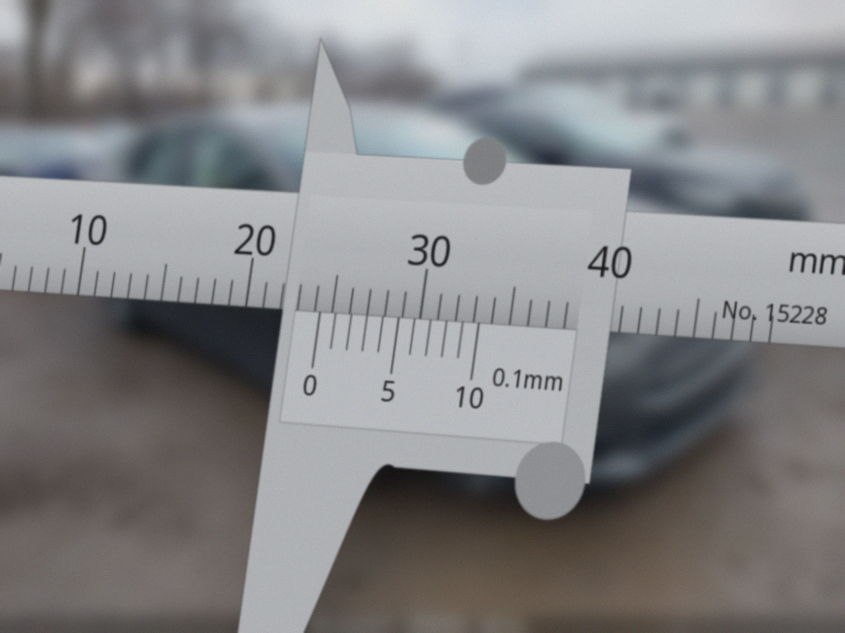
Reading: {"value": 24.3, "unit": "mm"}
